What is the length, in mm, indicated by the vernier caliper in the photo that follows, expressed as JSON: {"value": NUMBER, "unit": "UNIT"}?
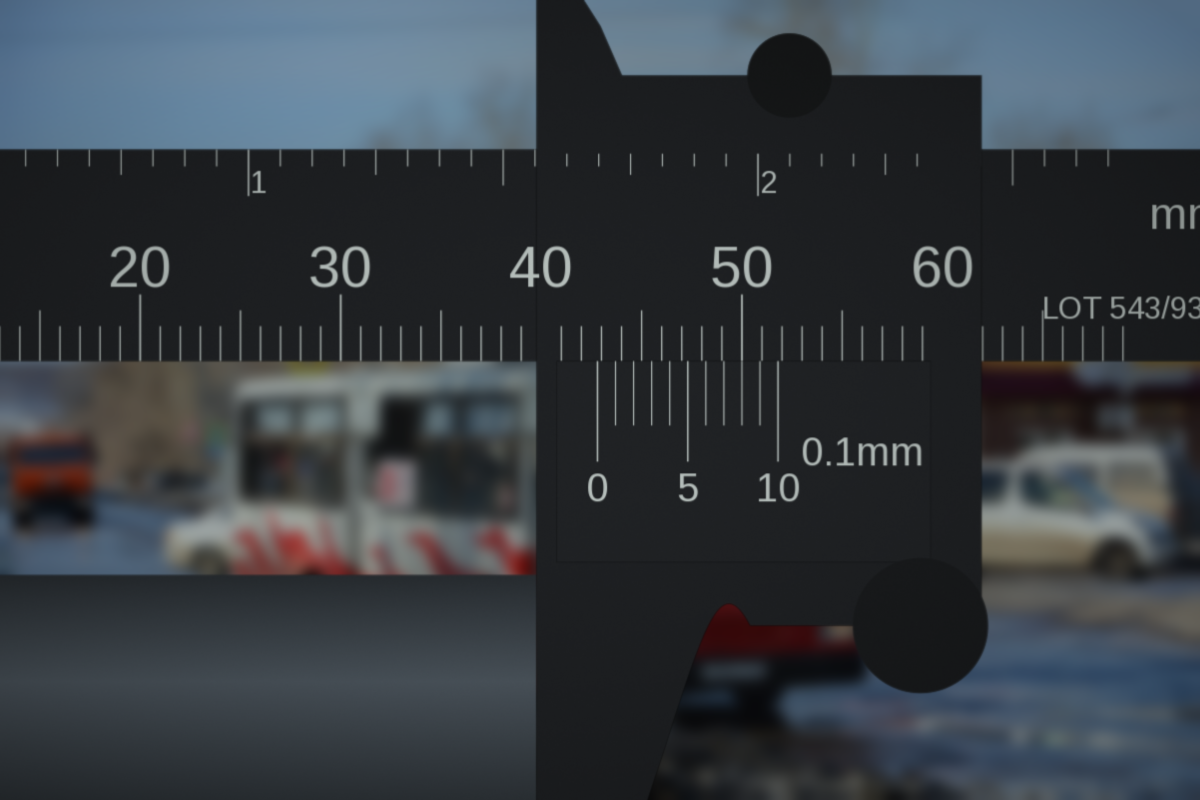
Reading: {"value": 42.8, "unit": "mm"}
